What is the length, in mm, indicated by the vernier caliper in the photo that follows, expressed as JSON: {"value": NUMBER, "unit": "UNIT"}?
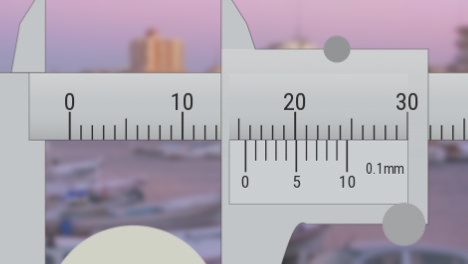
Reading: {"value": 15.6, "unit": "mm"}
